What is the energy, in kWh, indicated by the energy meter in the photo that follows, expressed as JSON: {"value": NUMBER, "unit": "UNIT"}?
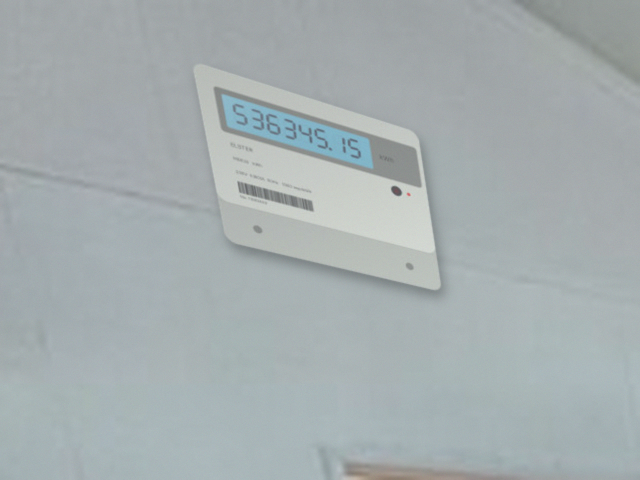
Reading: {"value": 536345.15, "unit": "kWh"}
